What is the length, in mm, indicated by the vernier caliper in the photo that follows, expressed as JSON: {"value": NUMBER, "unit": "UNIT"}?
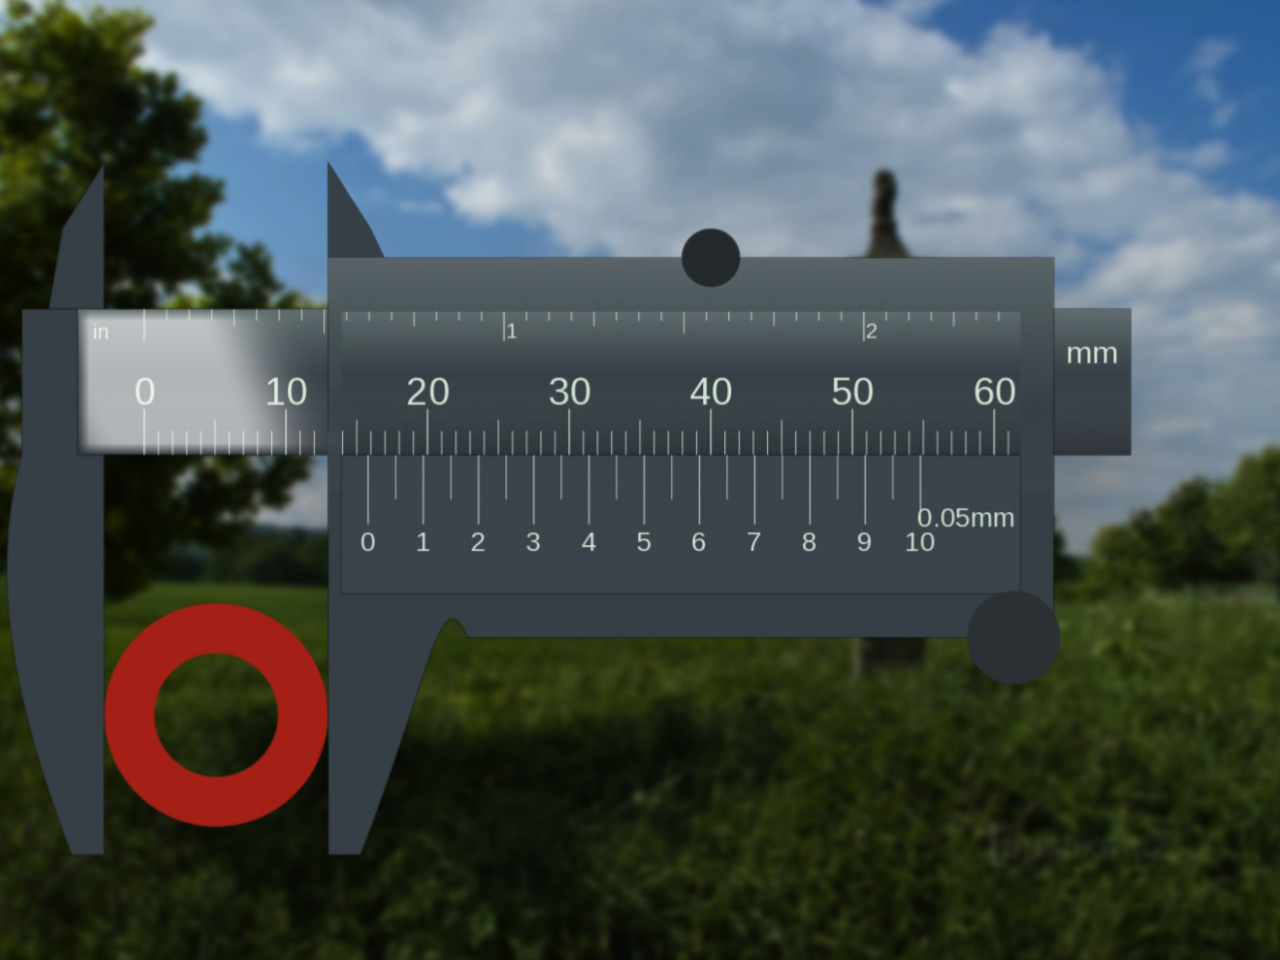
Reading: {"value": 15.8, "unit": "mm"}
